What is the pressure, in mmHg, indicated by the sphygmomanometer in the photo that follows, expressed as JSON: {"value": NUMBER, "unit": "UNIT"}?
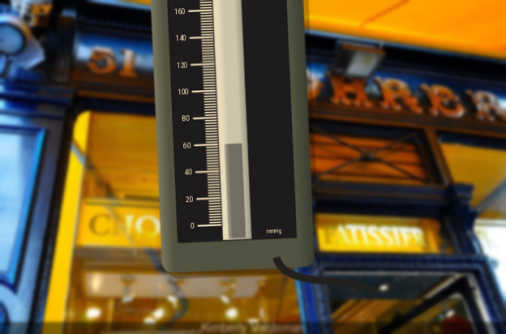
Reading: {"value": 60, "unit": "mmHg"}
